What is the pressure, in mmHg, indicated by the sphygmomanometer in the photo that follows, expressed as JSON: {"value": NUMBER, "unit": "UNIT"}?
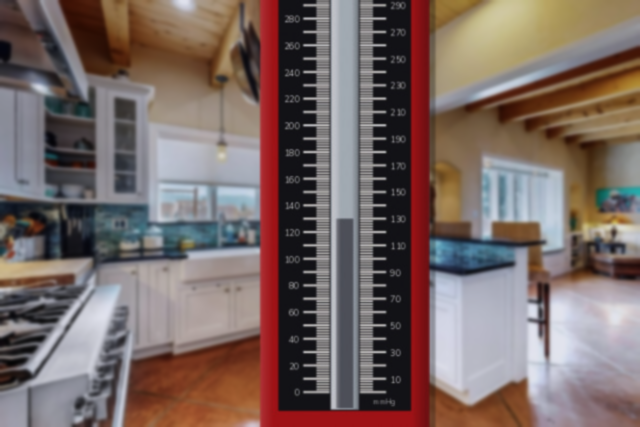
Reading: {"value": 130, "unit": "mmHg"}
